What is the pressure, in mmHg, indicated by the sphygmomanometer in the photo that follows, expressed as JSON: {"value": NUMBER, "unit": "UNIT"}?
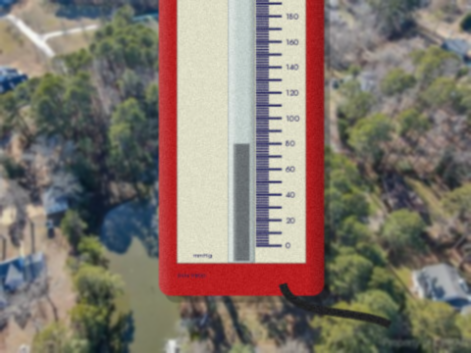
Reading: {"value": 80, "unit": "mmHg"}
